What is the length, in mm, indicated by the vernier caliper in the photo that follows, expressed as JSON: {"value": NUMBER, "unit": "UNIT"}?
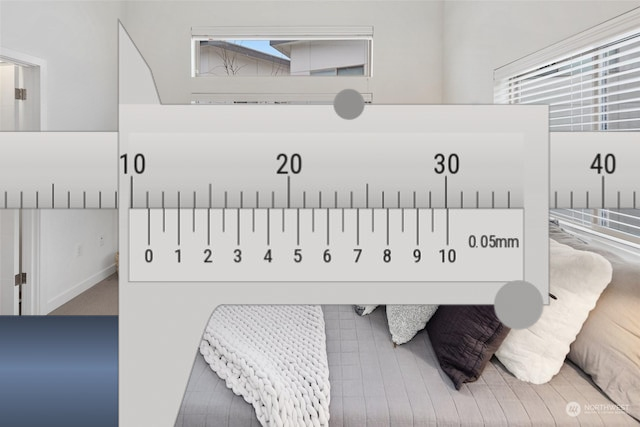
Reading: {"value": 11.1, "unit": "mm"}
